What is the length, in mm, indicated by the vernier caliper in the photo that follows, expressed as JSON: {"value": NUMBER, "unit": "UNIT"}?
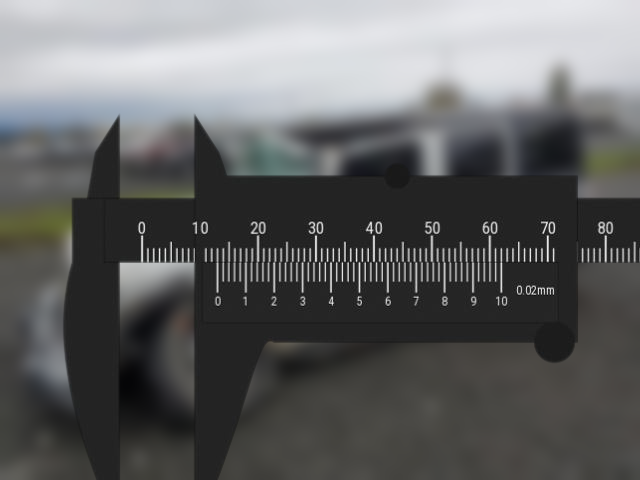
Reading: {"value": 13.0, "unit": "mm"}
